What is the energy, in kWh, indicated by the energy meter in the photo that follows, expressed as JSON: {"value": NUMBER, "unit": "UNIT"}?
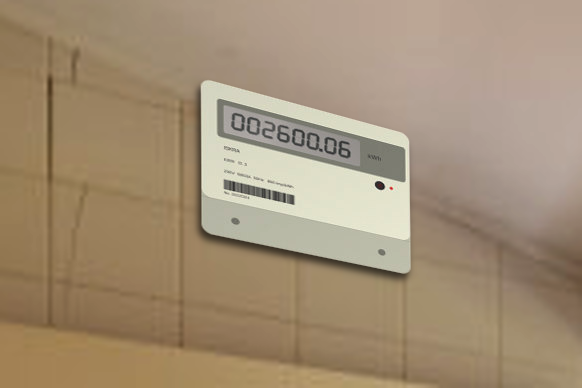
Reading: {"value": 2600.06, "unit": "kWh"}
